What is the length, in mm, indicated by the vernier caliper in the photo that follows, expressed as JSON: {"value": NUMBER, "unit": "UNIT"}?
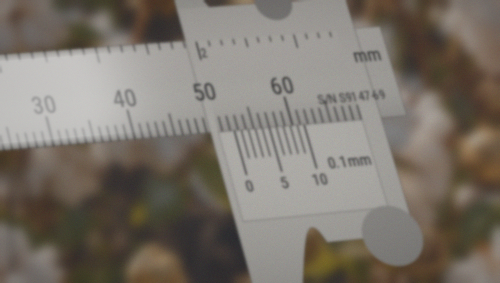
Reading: {"value": 52.5, "unit": "mm"}
